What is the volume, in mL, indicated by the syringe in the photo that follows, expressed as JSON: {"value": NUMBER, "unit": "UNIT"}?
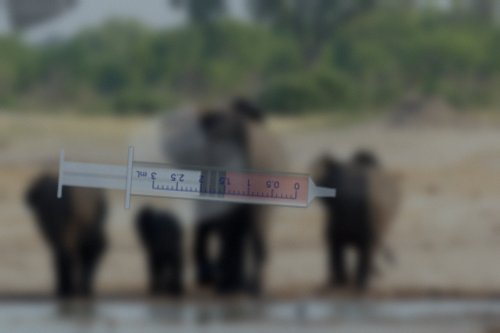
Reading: {"value": 1.5, "unit": "mL"}
